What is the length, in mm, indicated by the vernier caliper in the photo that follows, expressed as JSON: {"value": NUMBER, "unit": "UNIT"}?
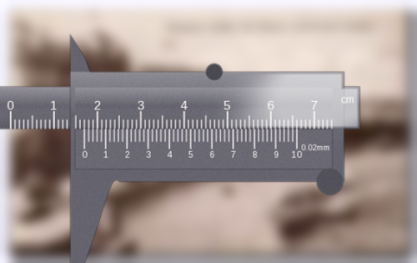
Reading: {"value": 17.0, "unit": "mm"}
